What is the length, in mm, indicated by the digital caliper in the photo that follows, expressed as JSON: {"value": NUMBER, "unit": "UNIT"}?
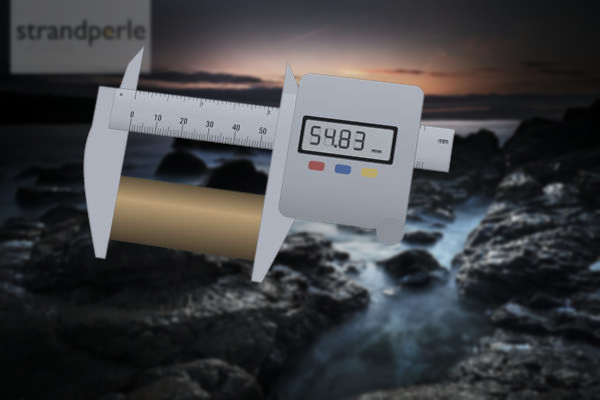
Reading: {"value": 54.83, "unit": "mm"}
